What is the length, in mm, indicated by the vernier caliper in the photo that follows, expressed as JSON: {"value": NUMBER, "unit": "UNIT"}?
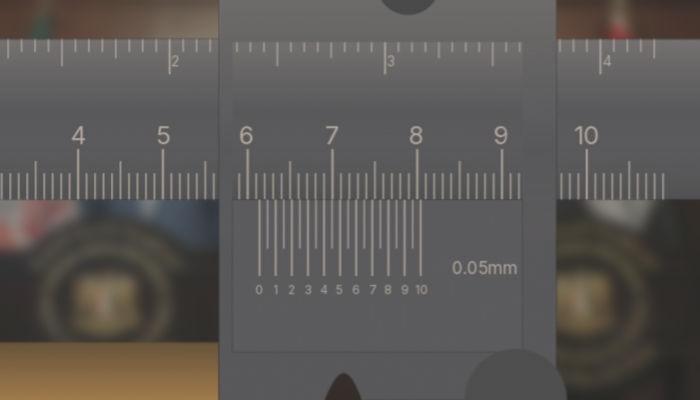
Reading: {"value": 61.4, "unit": "mm"}
